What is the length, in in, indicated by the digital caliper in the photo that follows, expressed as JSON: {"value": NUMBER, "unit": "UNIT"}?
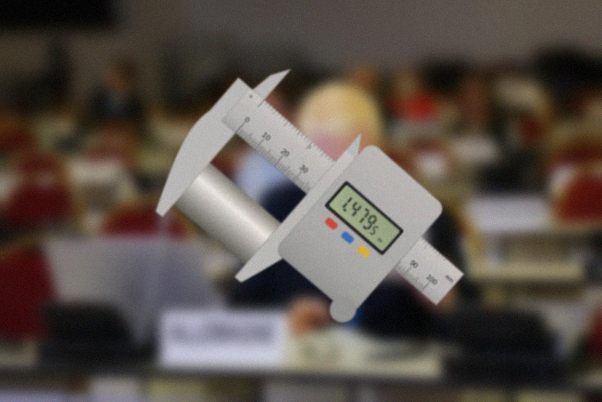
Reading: {"value": 1.4795, "unit": "in"}
